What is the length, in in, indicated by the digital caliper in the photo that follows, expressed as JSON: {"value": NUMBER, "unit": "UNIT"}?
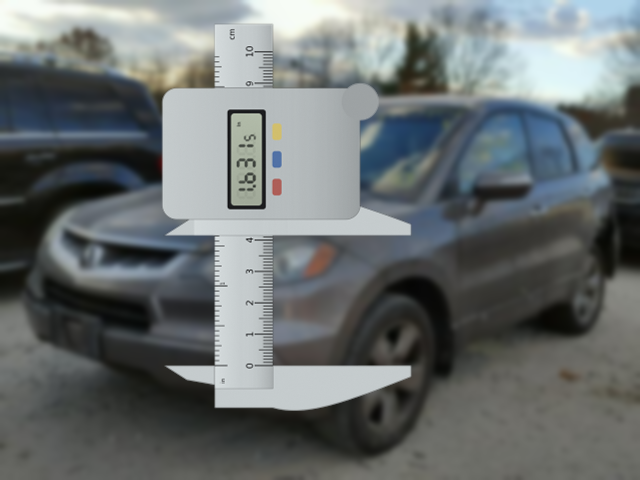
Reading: {"value": 1.6315, "unit": "in"}
